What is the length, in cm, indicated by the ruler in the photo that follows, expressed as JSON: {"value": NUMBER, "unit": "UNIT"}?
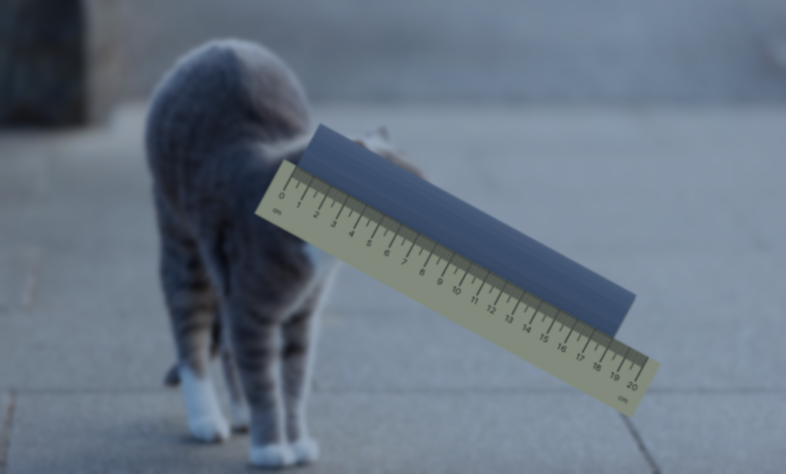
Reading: {"value": 18, "unit": "cm"}
